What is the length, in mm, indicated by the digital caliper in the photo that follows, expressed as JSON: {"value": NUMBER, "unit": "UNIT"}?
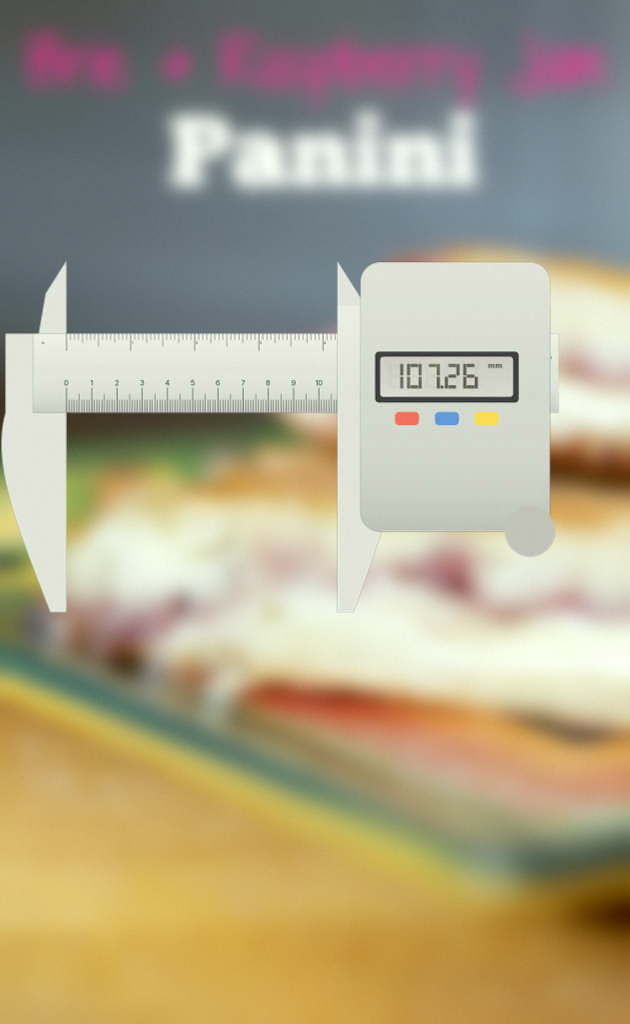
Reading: {"value": 107.26, "unit": "mm"}
